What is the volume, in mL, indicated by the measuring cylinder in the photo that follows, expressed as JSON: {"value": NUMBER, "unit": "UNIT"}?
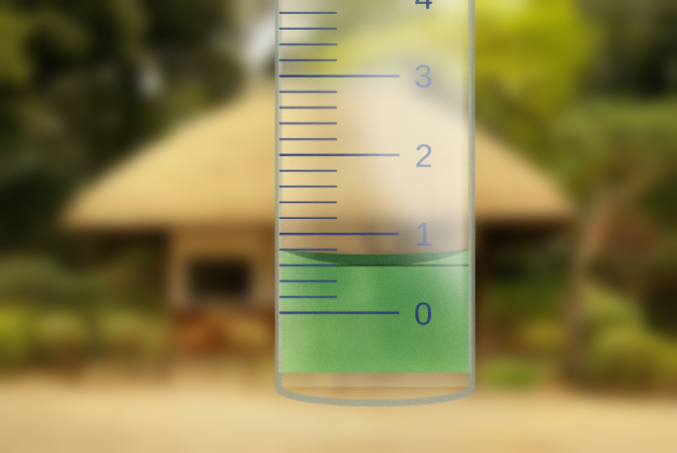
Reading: {"value": 0.6, "unit": "mL"}
